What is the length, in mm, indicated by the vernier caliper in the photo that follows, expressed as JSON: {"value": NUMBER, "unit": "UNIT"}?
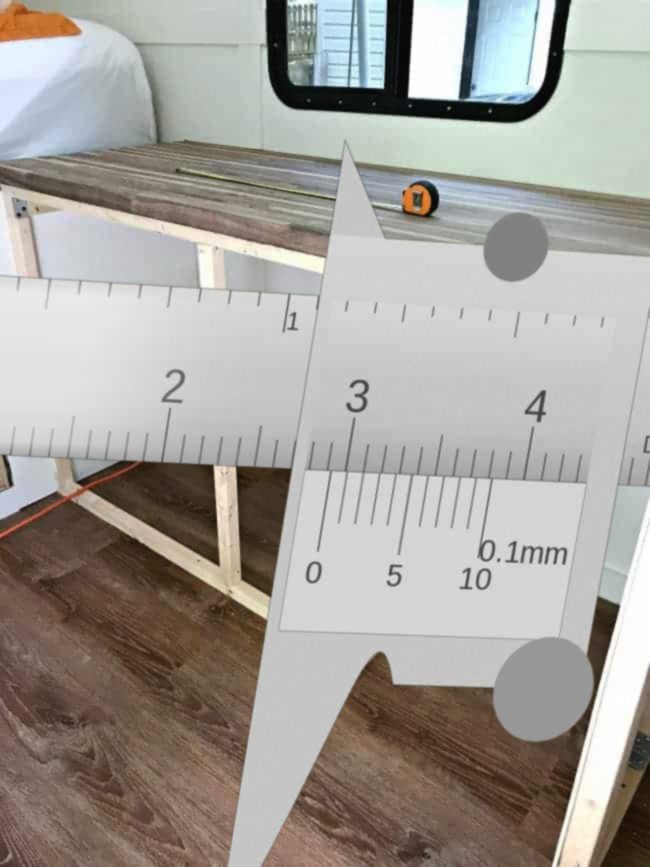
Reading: {"value": 29.2, "unit": "mm"}
